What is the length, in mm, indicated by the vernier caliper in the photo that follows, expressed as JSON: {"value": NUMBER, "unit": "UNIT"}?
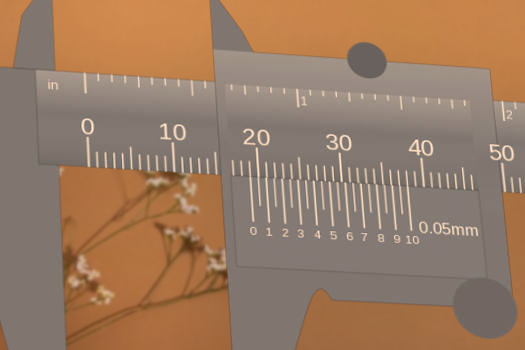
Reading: {"value": 19.0, "unit": "mm"}
